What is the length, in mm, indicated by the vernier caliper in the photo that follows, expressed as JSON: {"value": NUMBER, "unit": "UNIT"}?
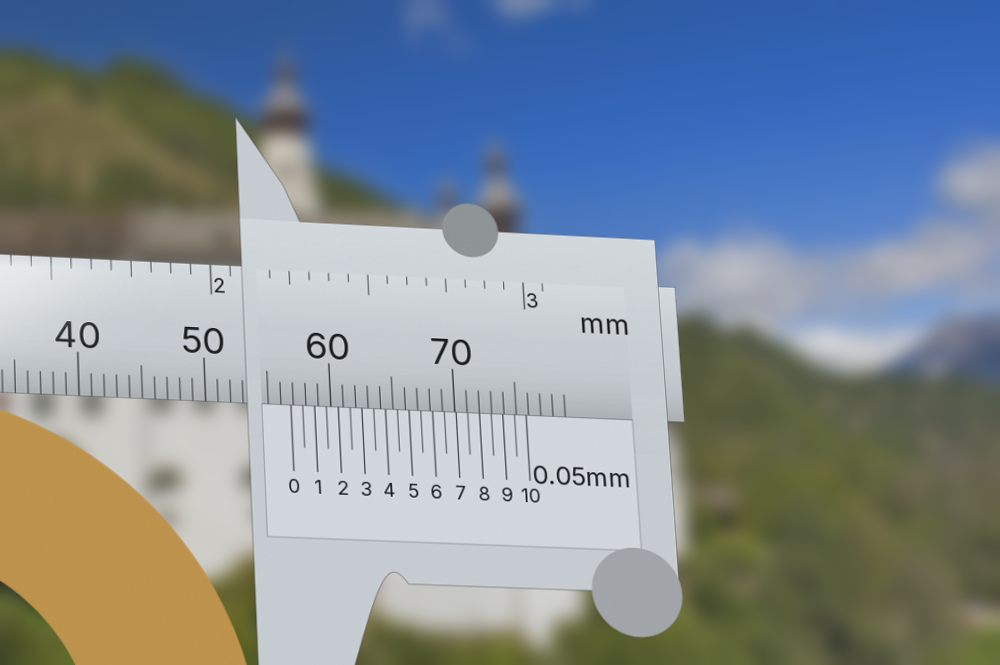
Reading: {"value": 56.8, "unit": "mm"}
